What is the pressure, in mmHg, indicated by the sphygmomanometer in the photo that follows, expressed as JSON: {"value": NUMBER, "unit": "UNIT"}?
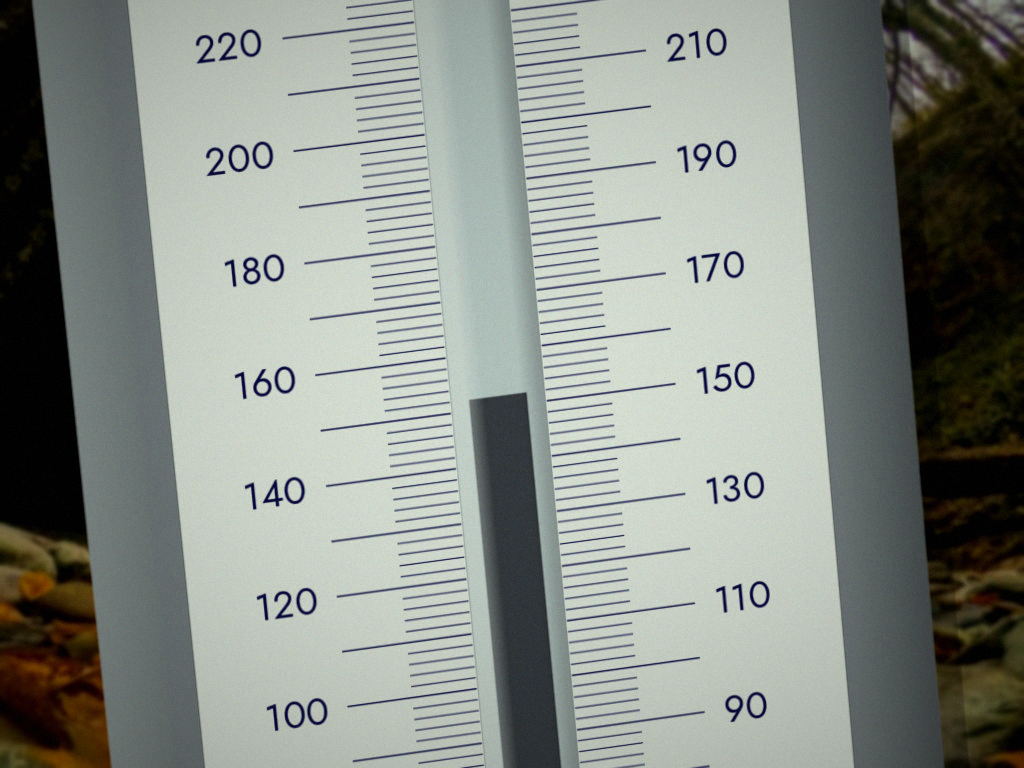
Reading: {"value": 152, "unit": "mmHg"}
